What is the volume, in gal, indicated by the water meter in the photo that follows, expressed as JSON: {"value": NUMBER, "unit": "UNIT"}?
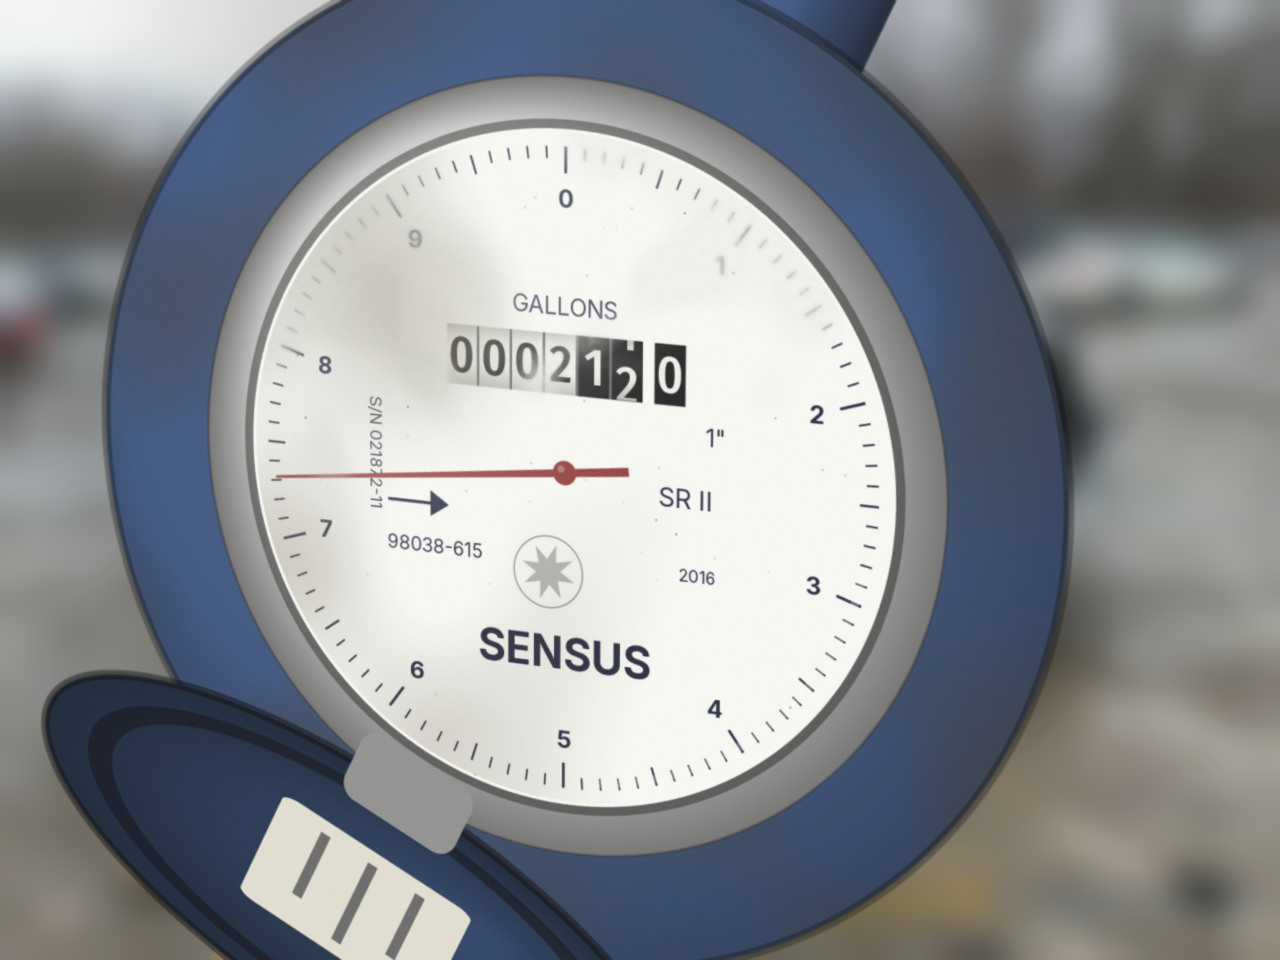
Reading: {"value": 2117.3, "unit": "gal"}
